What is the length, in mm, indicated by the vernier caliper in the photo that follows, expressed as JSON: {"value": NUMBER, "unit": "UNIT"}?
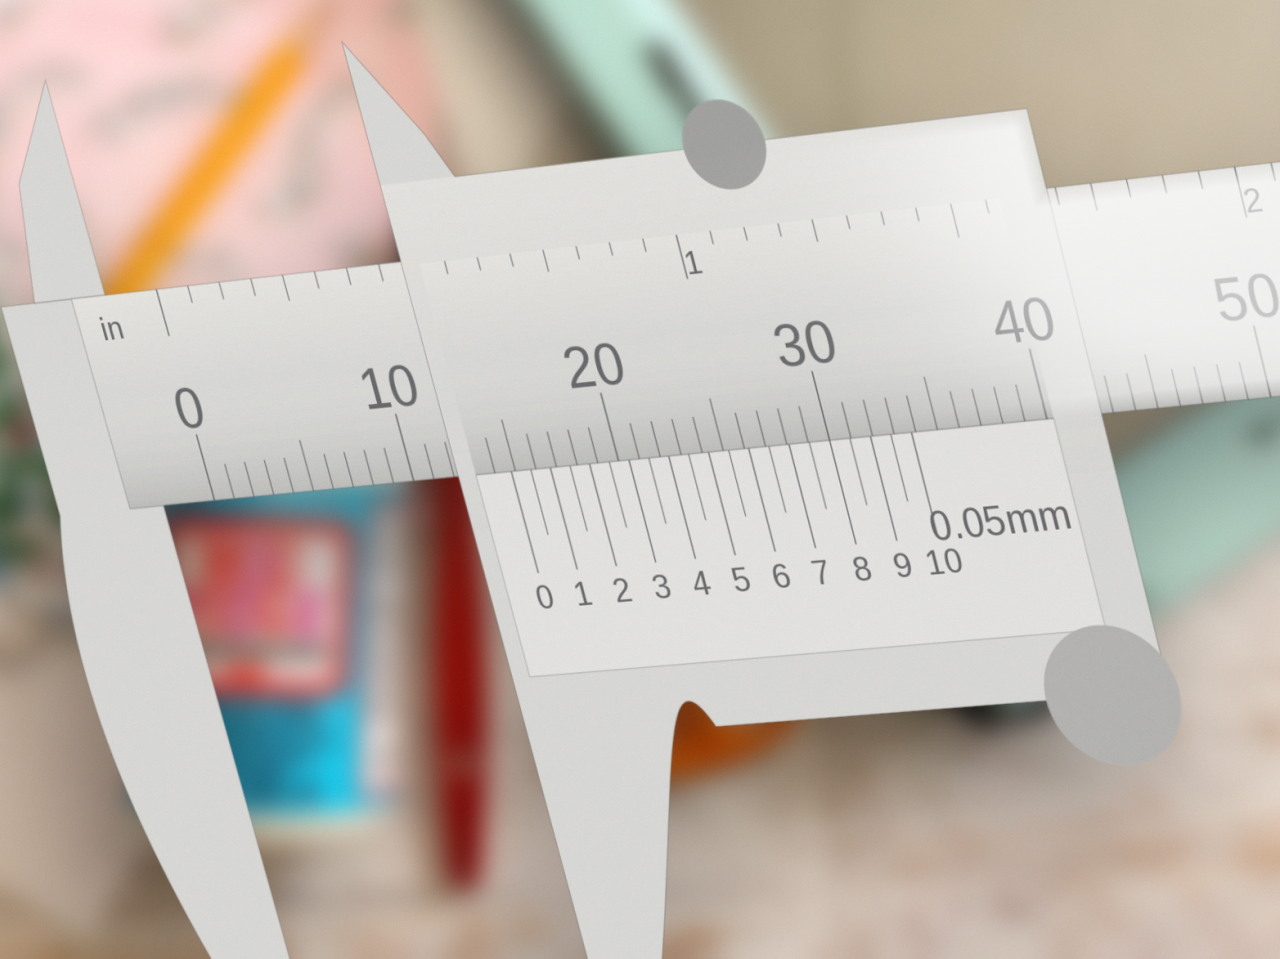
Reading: {"value": 14.8, "unit": "mm"}
